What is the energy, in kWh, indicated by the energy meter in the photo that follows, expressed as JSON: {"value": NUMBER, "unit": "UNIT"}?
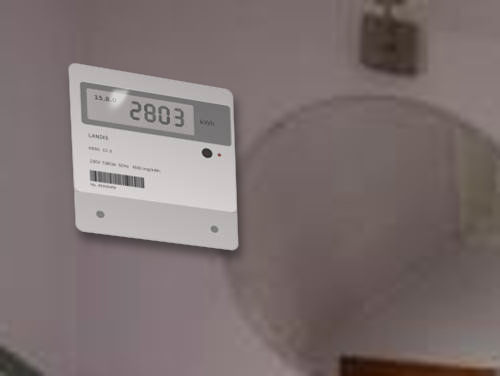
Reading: {"value": 2803, "unit": "kWh"}
